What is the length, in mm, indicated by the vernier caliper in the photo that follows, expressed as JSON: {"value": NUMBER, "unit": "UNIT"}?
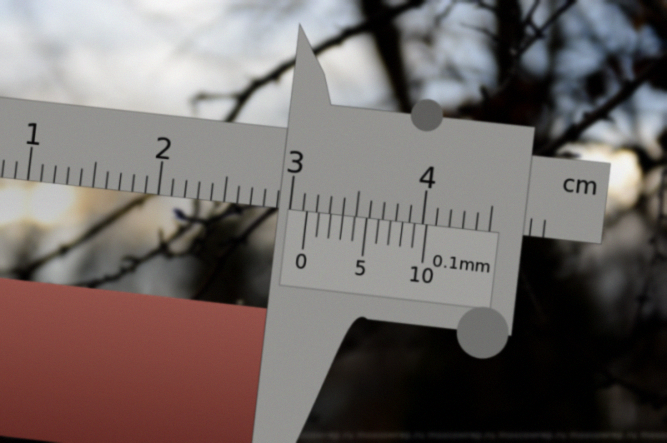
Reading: {"value": 31.3, "unit": "mm"}
